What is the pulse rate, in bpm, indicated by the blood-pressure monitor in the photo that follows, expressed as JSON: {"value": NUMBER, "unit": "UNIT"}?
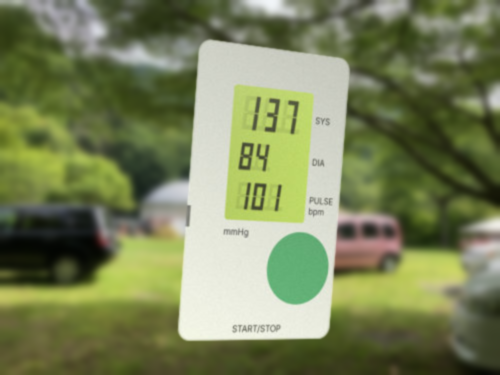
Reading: {"value": 101, "unit": "bpm"}
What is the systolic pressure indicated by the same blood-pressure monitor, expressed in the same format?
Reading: {"value": 137, "unit": "mmHg"}
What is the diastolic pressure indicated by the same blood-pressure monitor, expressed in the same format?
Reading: {"value": 84, "unit": "mmHg"}
